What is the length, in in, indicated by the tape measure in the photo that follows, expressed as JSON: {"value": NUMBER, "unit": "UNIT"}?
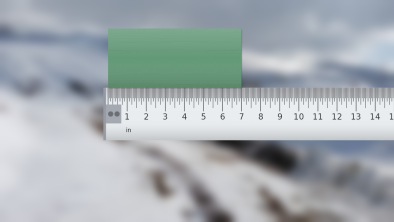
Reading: {"value": 7, "unit": "in"}
